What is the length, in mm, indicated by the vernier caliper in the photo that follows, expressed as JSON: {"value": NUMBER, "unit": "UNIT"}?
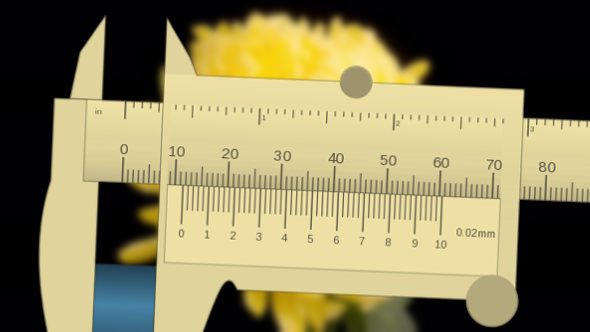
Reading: {"value": 11.5, "unit": "mm"}
